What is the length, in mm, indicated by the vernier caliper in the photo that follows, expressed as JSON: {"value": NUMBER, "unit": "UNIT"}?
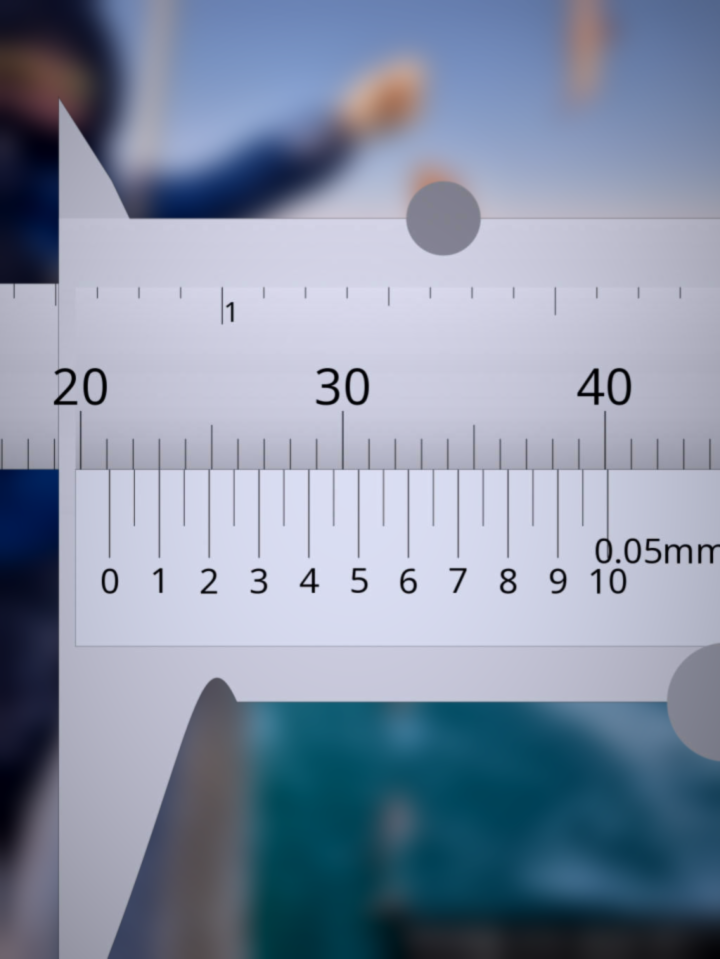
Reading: {"value": 21.10, "unit": "mm"}
